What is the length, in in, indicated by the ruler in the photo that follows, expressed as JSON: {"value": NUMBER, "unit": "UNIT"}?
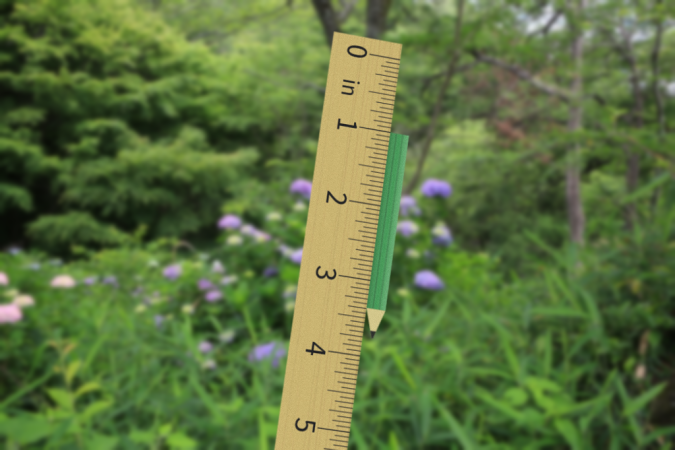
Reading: {"value": 2.75, "unit": "in"}
